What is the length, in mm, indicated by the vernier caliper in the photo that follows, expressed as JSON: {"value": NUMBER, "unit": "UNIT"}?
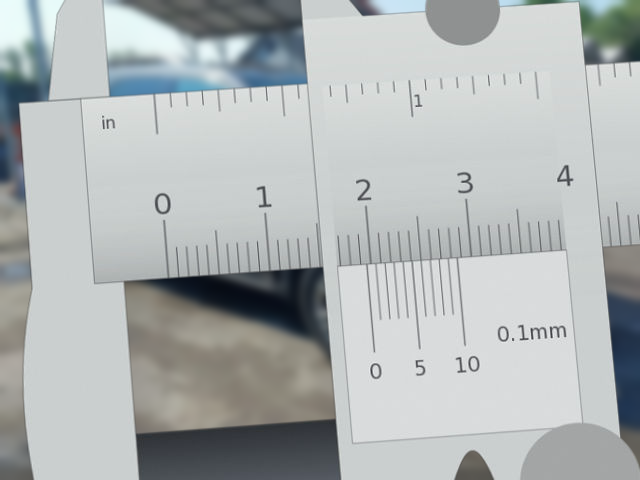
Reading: {"value": 19.6, "unit": "mm"}
